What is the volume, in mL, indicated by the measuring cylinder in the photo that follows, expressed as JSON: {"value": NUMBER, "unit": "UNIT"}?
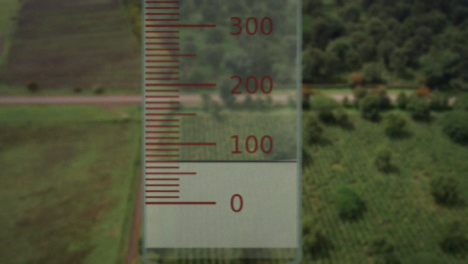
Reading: {"value": 70, "unit": "mL"}
